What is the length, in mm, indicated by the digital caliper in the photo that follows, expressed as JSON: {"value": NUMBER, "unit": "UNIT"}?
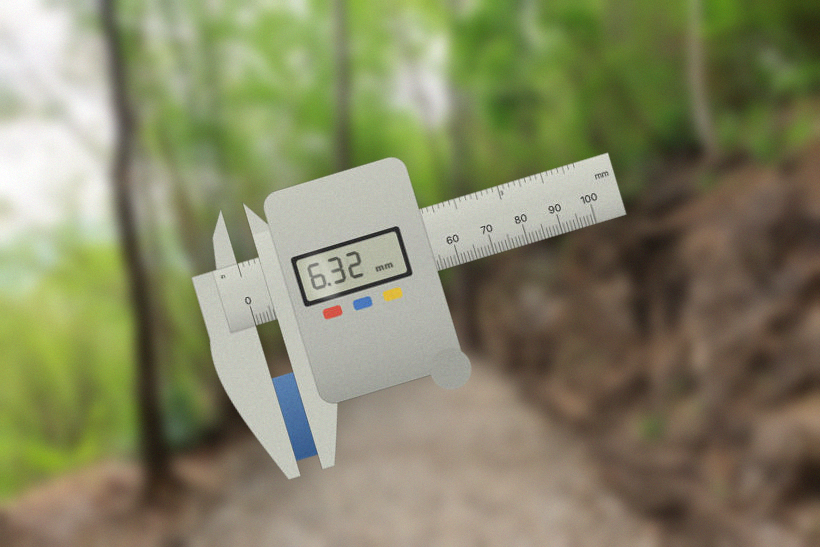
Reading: {"value": 6.32, "unit": "mm"}
